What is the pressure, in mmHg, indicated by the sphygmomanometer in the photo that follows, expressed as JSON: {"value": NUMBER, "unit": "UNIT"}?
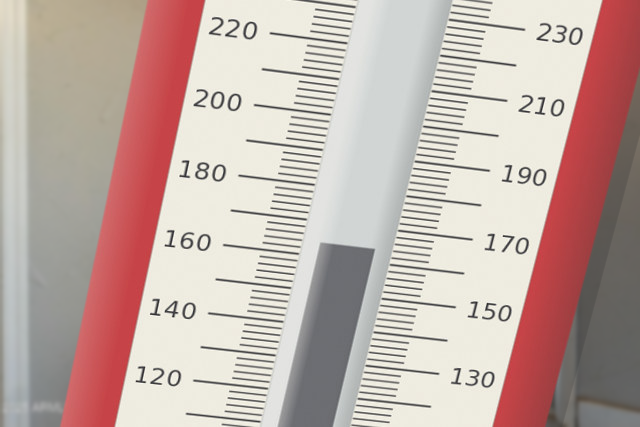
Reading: {"value": 164, "unit": "mmHg"}
